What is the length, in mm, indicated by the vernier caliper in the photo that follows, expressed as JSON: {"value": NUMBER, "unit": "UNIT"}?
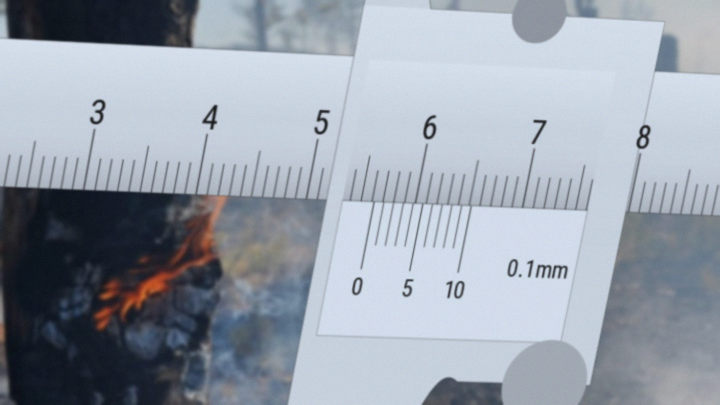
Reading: {"value": 56.2, "unit": "mm"}
